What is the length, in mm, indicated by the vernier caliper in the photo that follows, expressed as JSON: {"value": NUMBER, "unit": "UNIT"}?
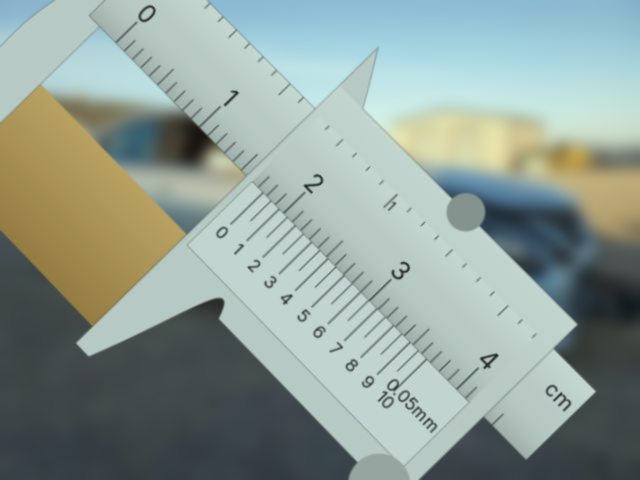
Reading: {"value": 17.6, "unit": "mm"}
